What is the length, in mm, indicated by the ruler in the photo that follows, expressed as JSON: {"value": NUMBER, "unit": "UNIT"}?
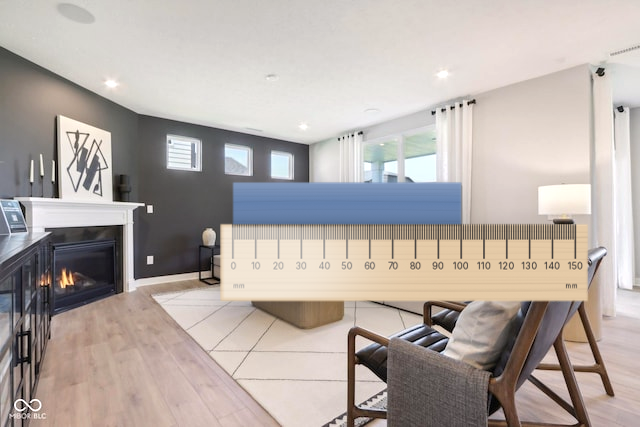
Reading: {"value": 100, "unit": "mm"}
